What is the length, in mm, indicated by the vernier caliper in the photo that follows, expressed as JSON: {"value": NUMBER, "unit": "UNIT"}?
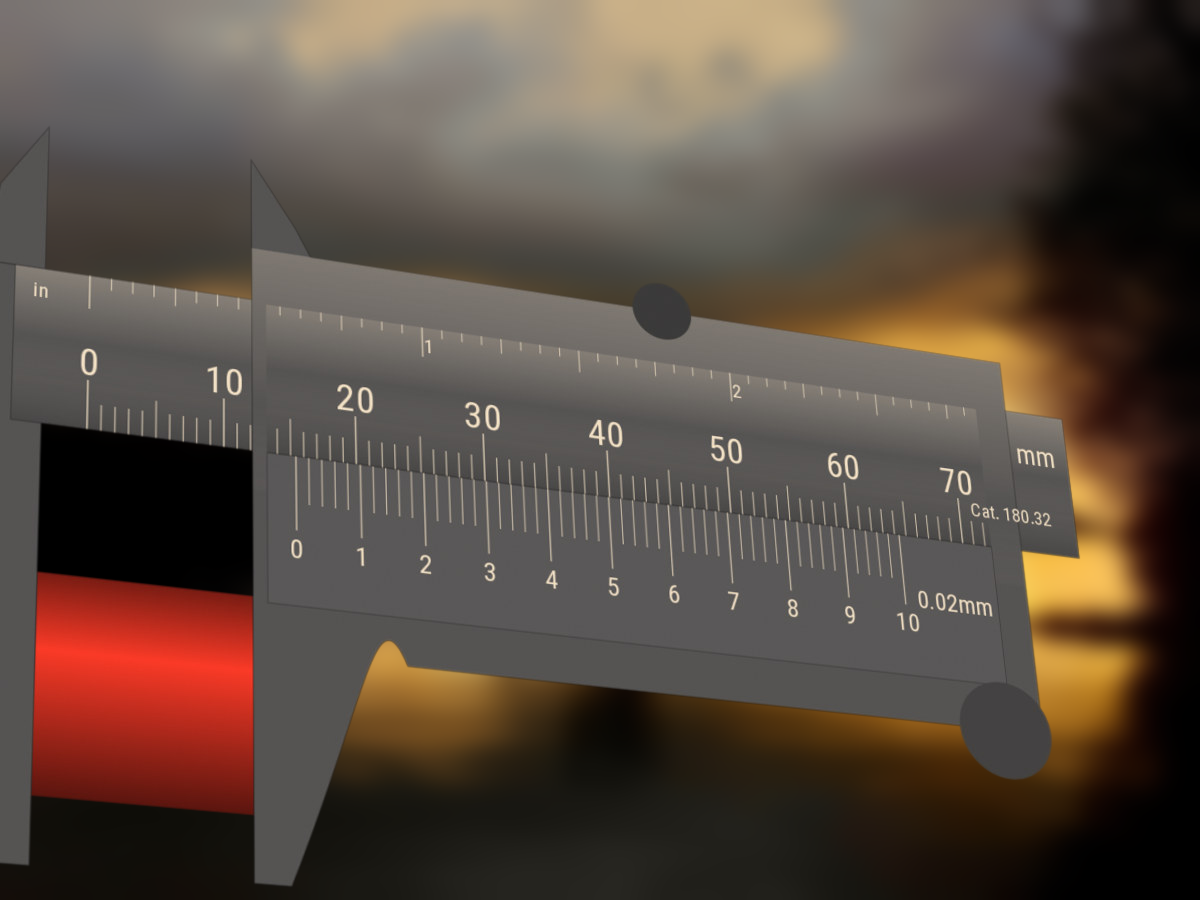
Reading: {"value": 15.4, "unit": "mm"}
